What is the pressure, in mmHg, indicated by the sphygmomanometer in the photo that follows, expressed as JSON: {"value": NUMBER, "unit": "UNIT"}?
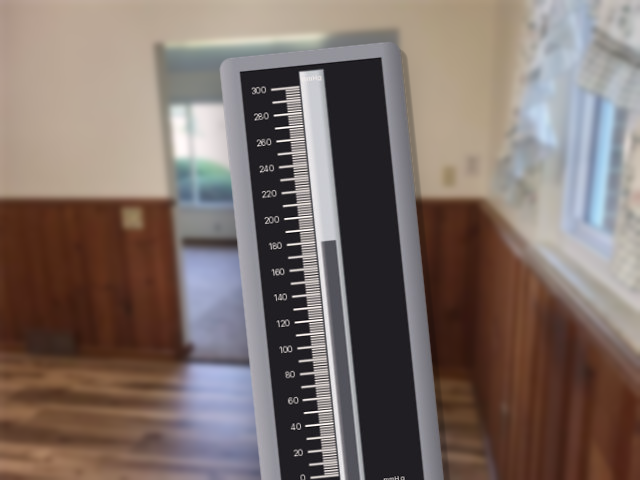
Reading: {"value": 180, "unit": "mmHg"}
